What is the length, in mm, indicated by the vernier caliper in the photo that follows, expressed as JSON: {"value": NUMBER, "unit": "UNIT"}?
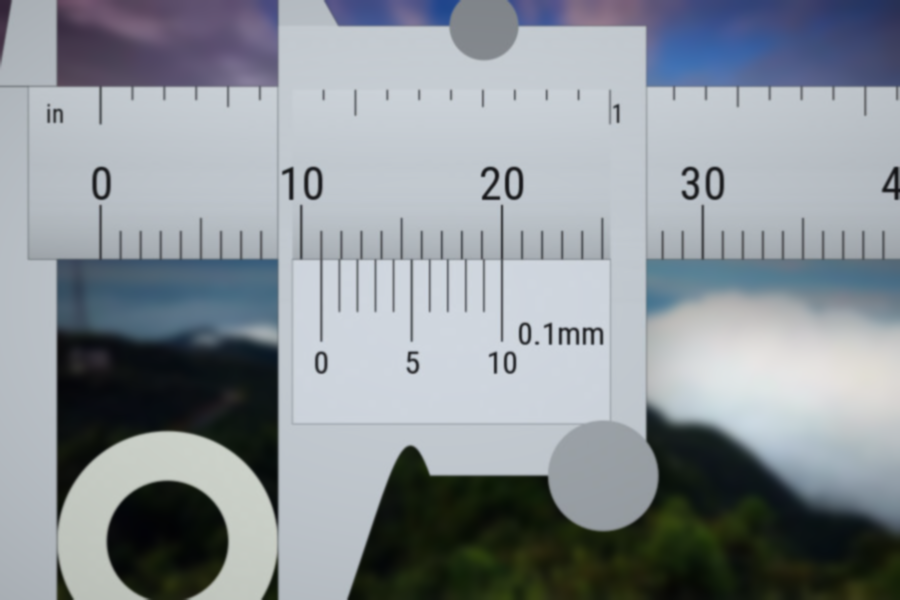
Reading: {"value": 11.0, "unit": "mm"}
